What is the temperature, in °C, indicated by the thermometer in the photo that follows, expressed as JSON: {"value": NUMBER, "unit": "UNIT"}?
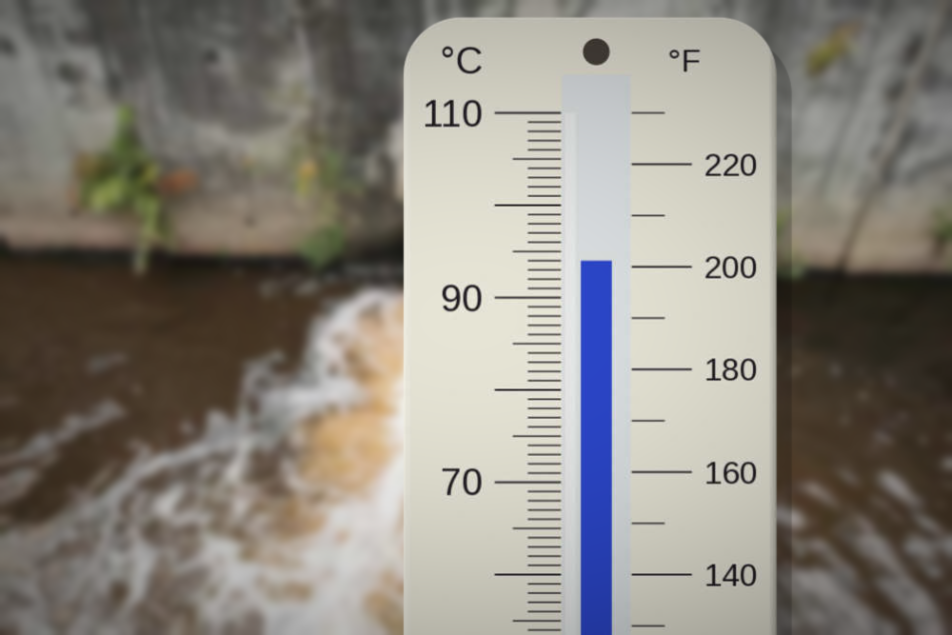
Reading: {"value": 94, "unit": "°C"}
